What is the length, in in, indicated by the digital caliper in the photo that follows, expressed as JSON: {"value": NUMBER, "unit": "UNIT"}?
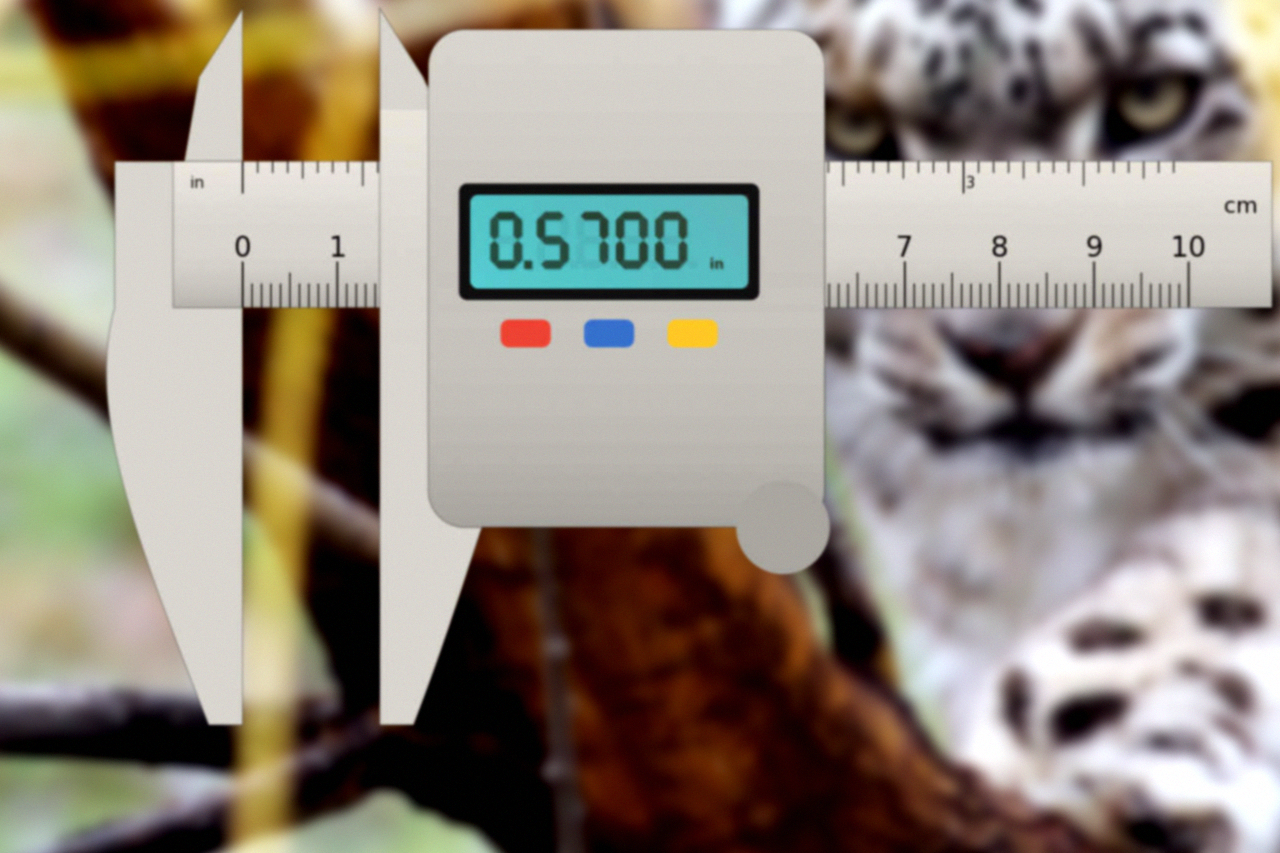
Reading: {"value": 0.5700, "unit": "in"}
